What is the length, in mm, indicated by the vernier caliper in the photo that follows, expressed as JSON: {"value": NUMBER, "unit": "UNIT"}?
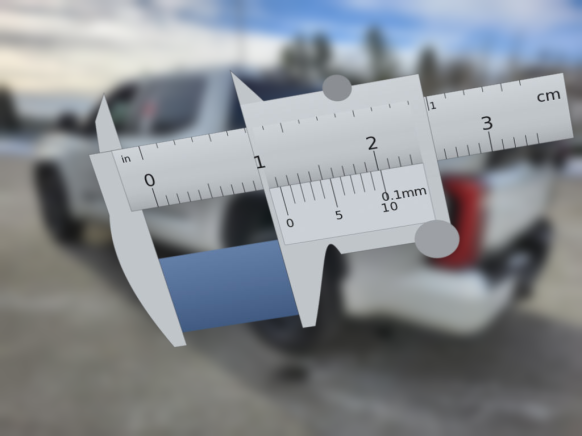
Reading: {"value": 11.2, "unit": "mm"}
